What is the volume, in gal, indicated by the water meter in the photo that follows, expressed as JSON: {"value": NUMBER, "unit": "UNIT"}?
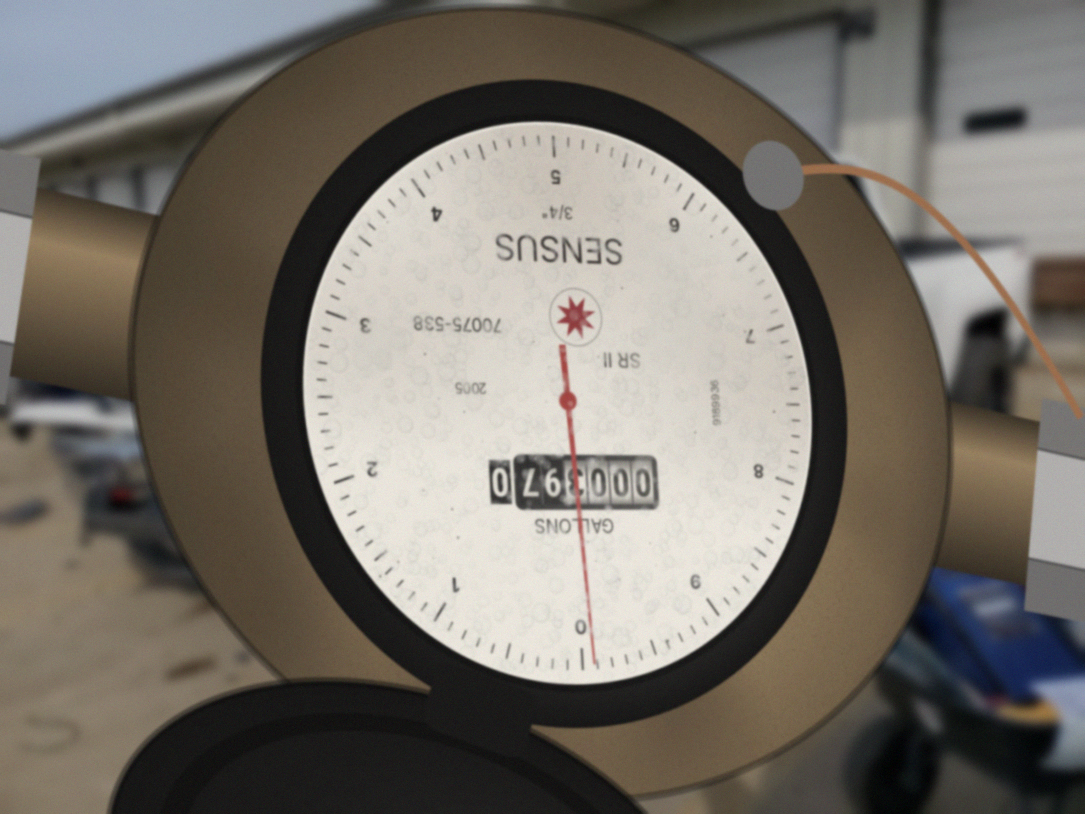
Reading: {"value": 3969.9, "unit": "gal"}
